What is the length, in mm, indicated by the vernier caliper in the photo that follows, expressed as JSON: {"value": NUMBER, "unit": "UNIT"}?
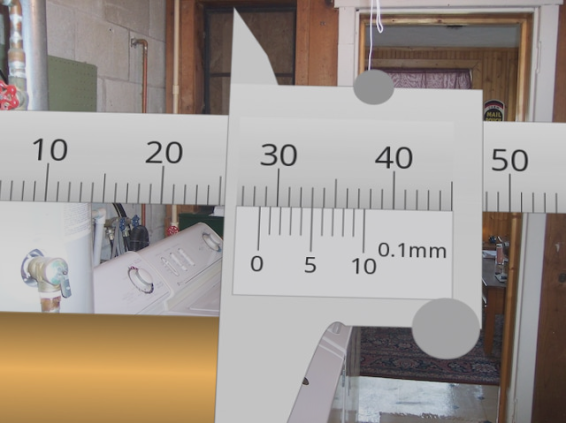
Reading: {"value": 28.5, "unit": "mm"}
